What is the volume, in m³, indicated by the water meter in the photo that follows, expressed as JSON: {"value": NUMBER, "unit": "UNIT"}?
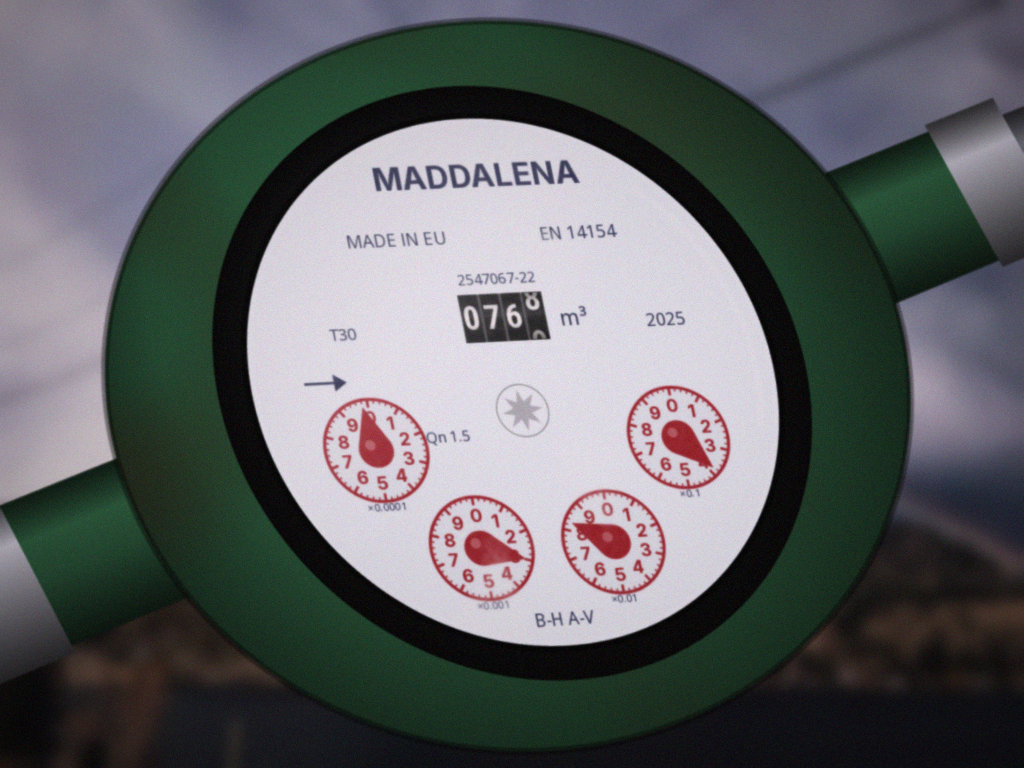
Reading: {"value": 768.3829, "unit": "m³"}
